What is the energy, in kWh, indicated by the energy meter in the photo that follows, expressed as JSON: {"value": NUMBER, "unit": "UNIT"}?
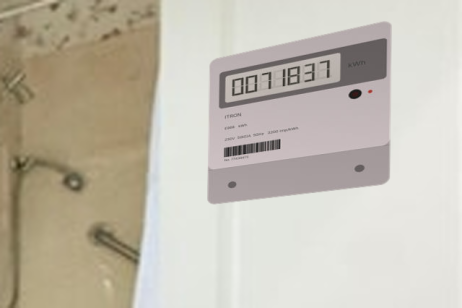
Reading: {"value": 71837, "unit": "kWh"}
